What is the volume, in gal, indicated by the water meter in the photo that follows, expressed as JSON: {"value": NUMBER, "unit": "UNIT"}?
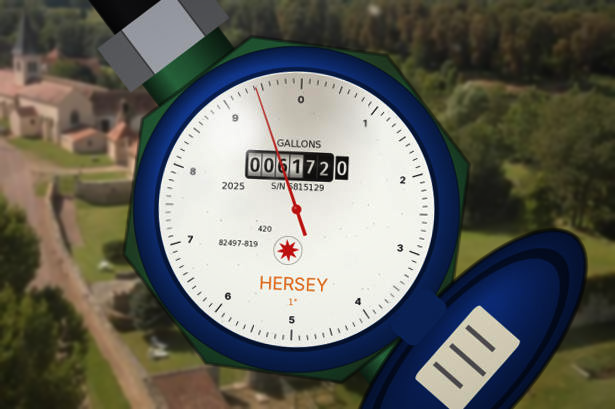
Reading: {"value": 61719.4, "unit": "gal"}
